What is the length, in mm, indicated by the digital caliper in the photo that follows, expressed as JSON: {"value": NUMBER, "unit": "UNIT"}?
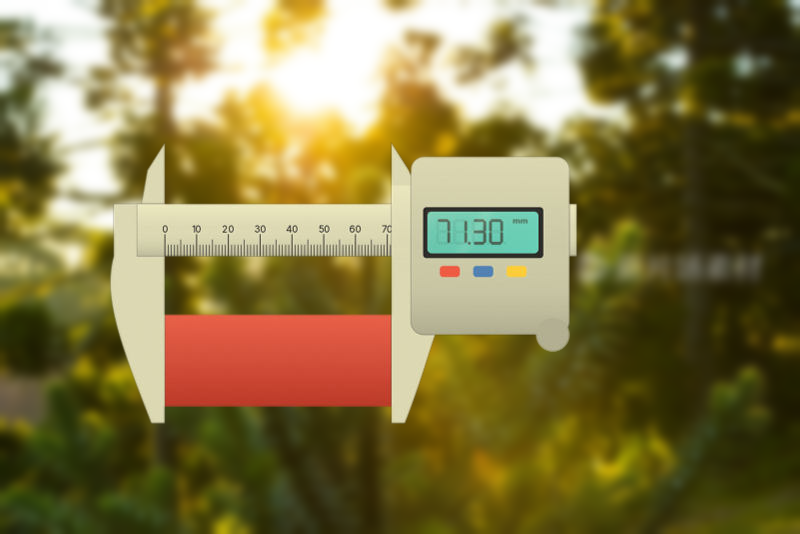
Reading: {"value": 71.30, "unit": "mm"}
